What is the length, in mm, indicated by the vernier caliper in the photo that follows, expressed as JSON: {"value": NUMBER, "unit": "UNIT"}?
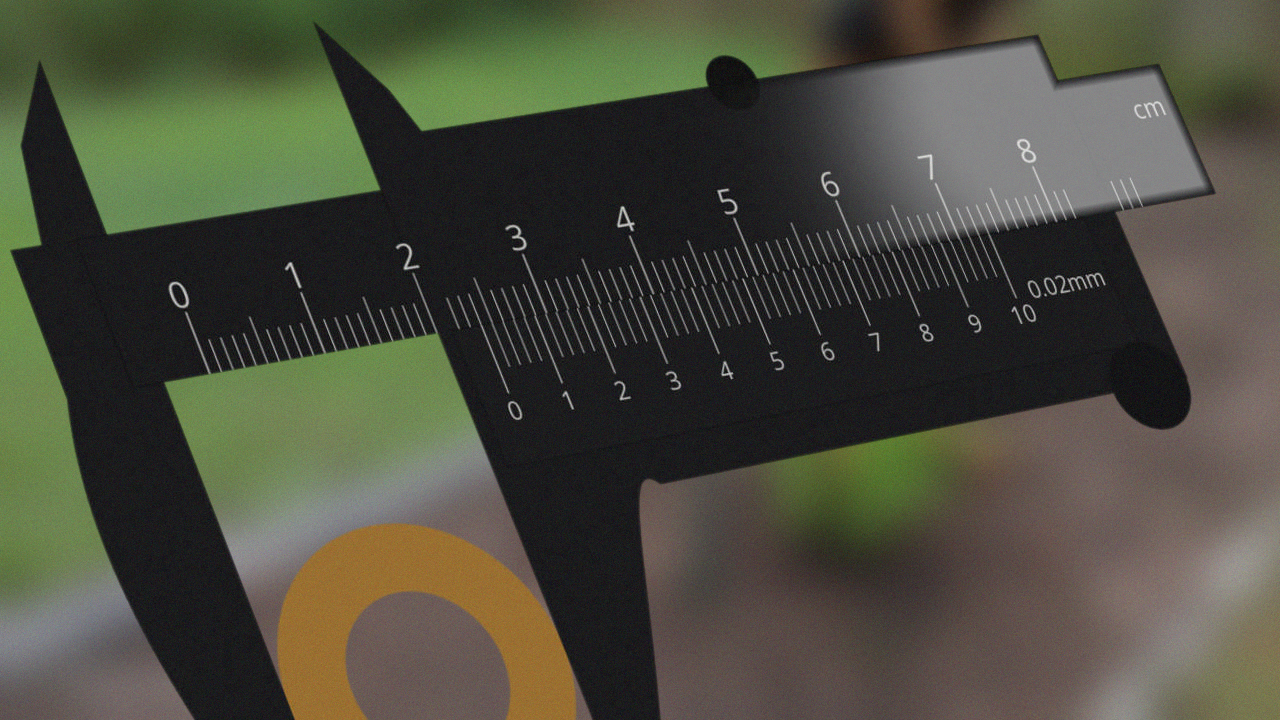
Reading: {"value": 24.0, "unit": "mm"}
